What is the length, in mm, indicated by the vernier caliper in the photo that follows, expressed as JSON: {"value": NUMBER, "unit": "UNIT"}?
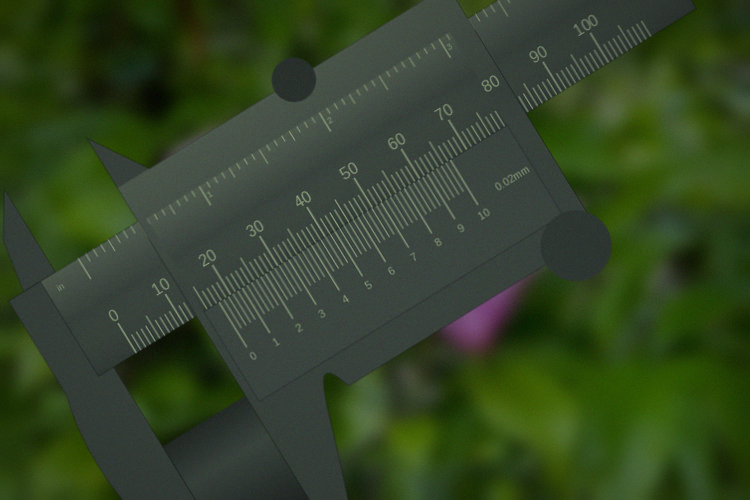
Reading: {"value": 17.5, "unit": "mm"}
